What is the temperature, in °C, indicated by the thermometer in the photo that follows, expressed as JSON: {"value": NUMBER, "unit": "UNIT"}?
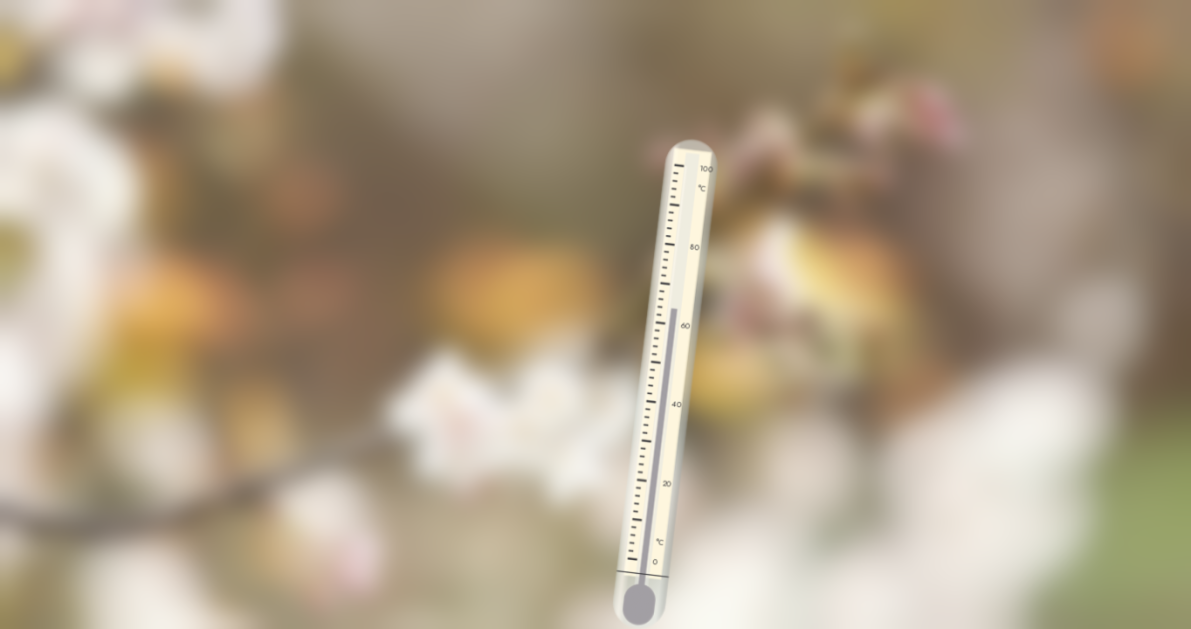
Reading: {"value": 64, "unit": "°C"}
